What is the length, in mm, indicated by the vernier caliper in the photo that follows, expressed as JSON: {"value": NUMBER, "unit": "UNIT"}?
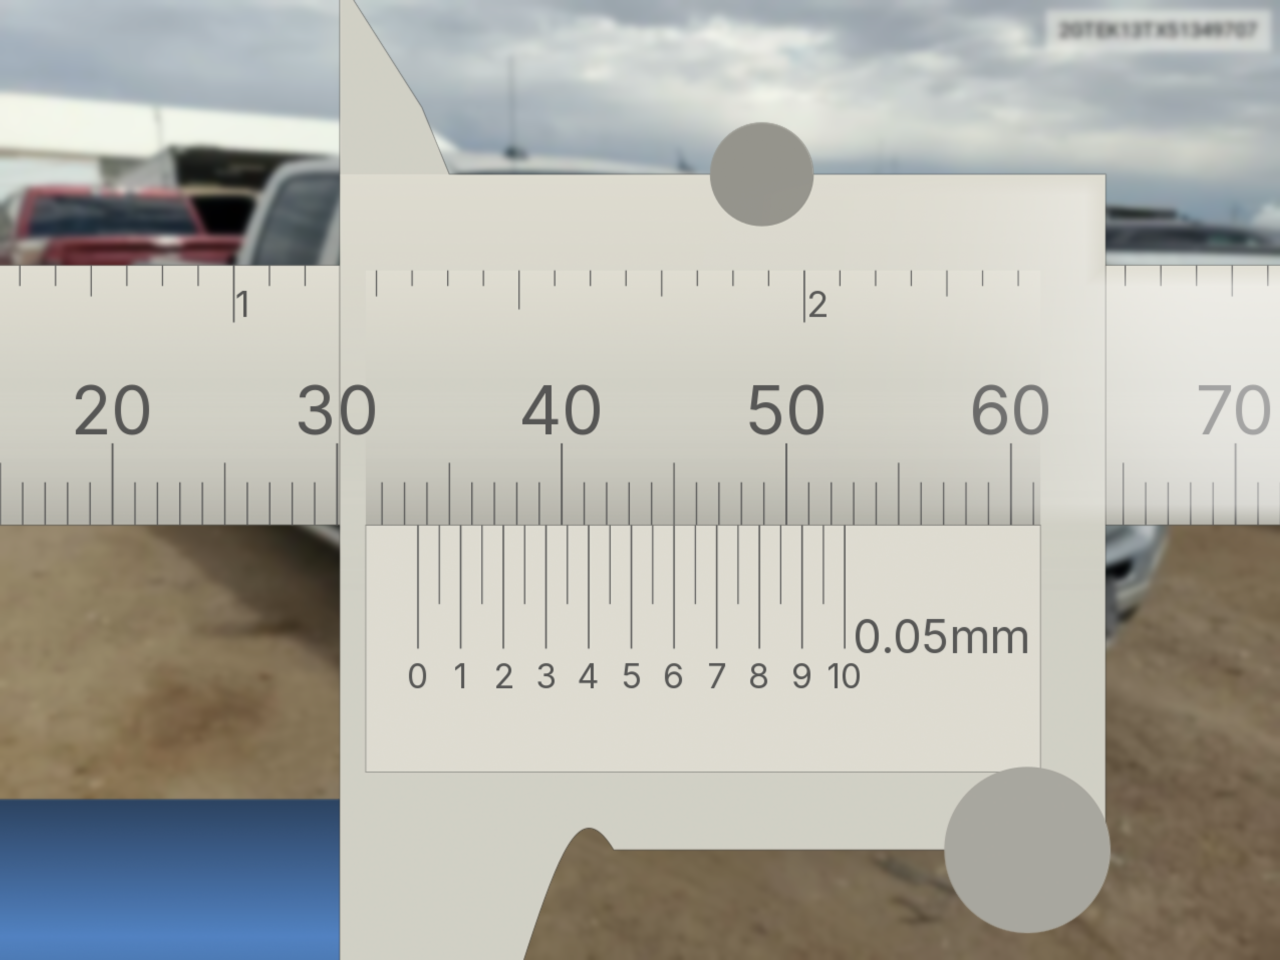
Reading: {"value": 33.6, "unit": "mm"}
